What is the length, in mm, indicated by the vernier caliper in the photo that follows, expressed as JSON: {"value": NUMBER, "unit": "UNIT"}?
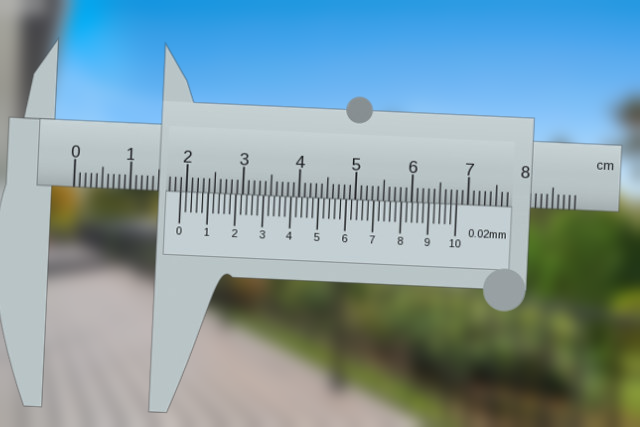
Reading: {"value": 19.0, "unit": "mm"}
